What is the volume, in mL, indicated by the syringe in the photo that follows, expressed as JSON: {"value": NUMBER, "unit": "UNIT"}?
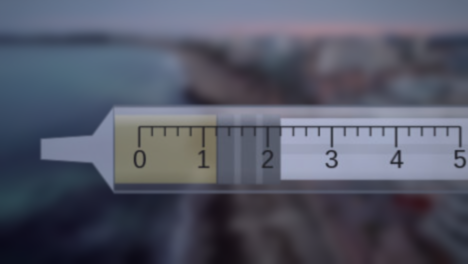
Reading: {"value": 1.2, "unit": "mL"}
